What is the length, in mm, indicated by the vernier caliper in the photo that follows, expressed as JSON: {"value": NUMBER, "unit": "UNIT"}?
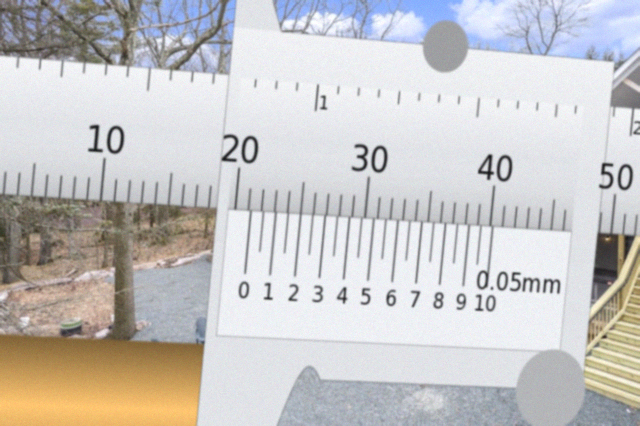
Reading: {"value": 21.2, "unit": "mm"}
